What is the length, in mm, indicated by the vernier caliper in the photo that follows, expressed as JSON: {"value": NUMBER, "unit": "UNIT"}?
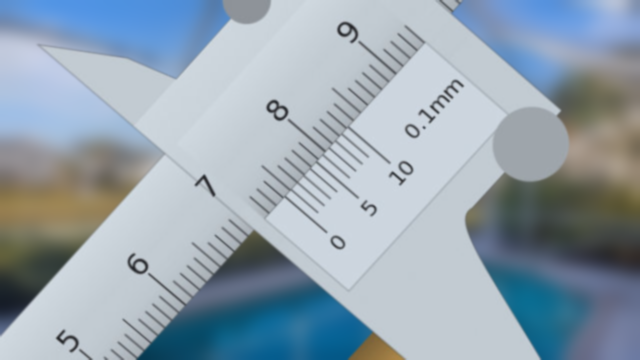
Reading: {"value": 74.2, "unit": "mm"}
